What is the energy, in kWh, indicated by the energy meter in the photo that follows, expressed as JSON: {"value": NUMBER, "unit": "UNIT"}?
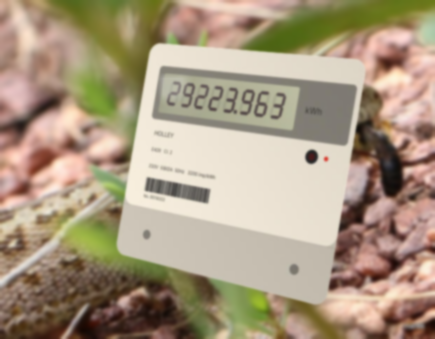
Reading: {"value": 29223.963, "unit": "kWh"}
